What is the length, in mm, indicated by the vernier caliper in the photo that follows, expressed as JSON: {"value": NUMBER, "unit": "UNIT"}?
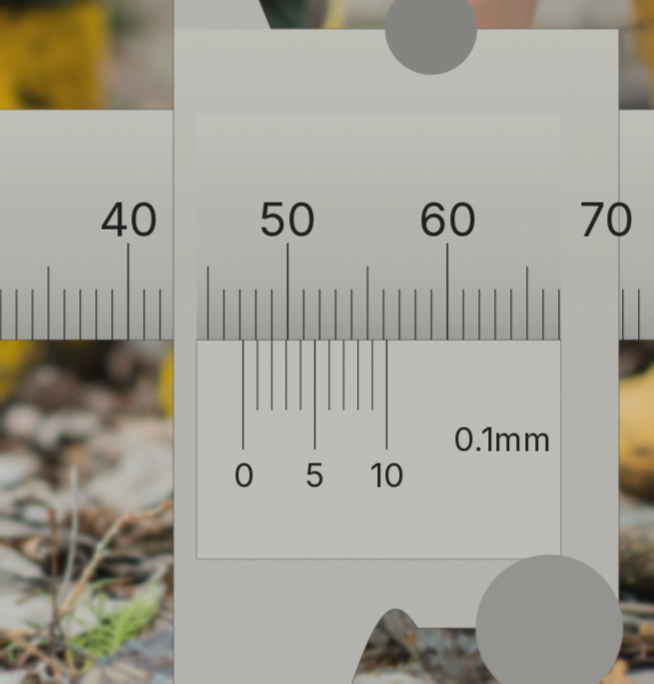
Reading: {"value": 47.2, "unit": "mm"}
